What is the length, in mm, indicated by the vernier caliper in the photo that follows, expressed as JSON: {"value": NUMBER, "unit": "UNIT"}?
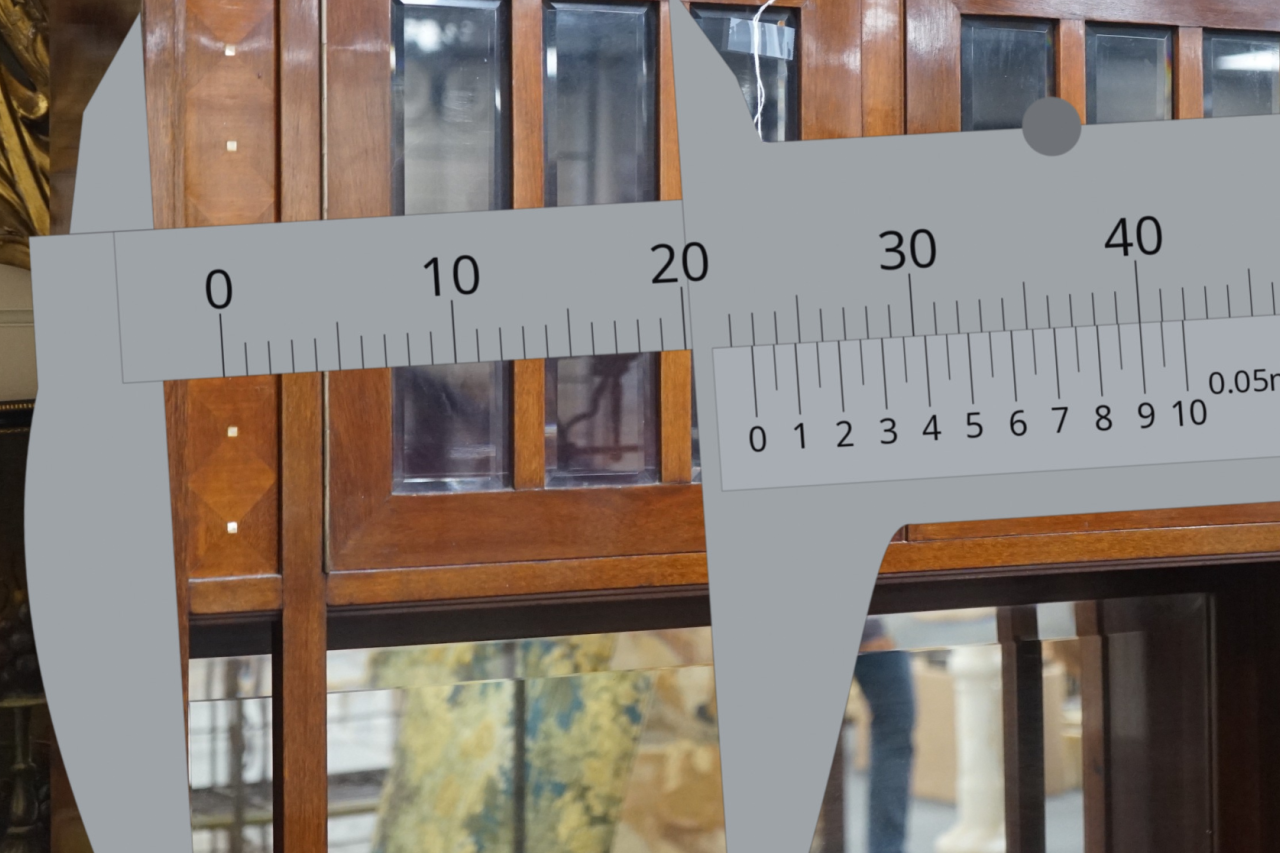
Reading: {"value": 22.9, "unit": "mm"}
